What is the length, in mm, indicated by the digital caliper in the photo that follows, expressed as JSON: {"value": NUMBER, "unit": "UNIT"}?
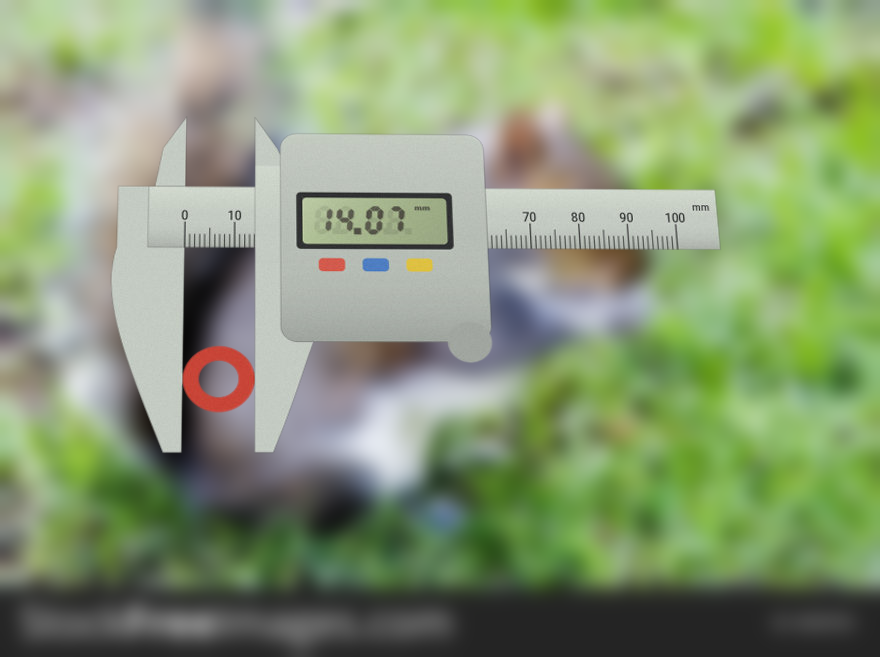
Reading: {"value": 14.07, "unit": "mm"}
